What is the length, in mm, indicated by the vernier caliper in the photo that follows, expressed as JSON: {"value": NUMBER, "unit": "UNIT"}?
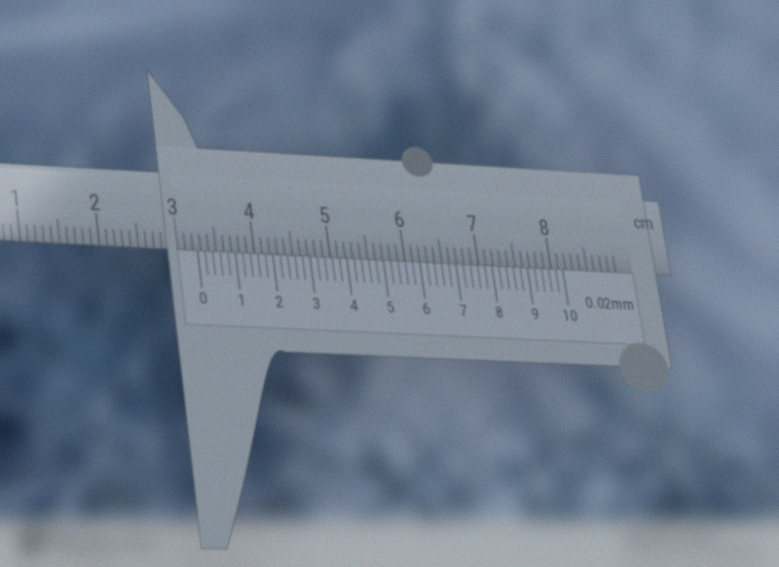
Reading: {"value": 32.6, "unit": "mm"}
